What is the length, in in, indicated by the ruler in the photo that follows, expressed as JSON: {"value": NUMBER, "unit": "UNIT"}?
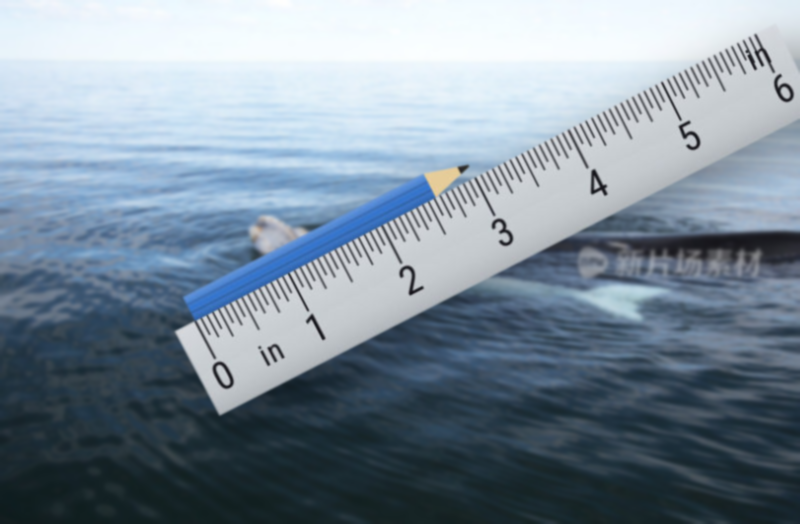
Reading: {"value": 3, "unit": "in"}
